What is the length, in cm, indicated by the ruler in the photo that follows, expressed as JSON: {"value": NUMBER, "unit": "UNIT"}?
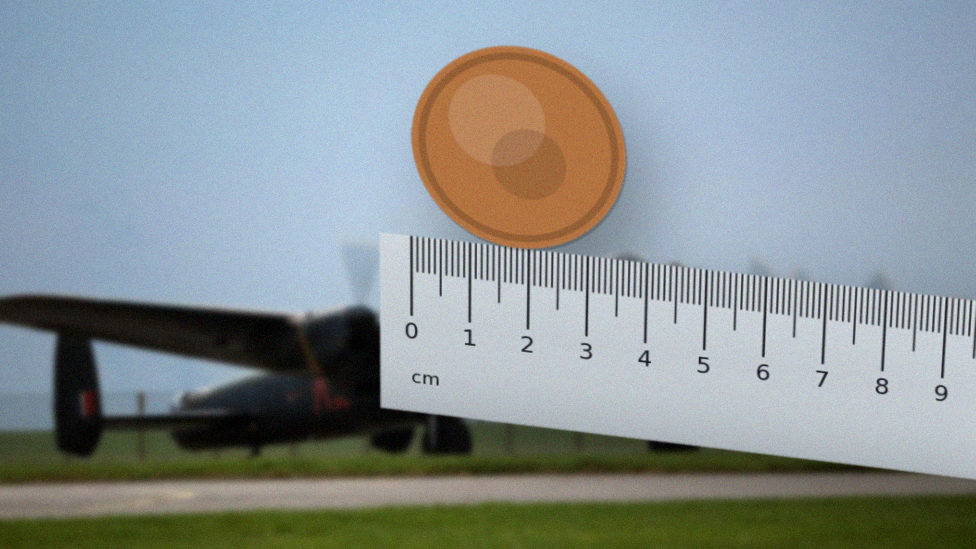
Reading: {"value": 3.6, "unit": "cm"}
